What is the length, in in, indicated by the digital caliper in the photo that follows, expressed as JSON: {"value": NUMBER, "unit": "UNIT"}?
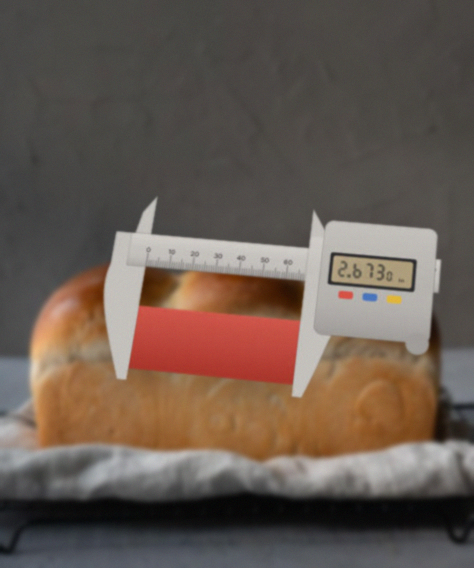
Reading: {"value": 2.6730, "unit": "in"}
